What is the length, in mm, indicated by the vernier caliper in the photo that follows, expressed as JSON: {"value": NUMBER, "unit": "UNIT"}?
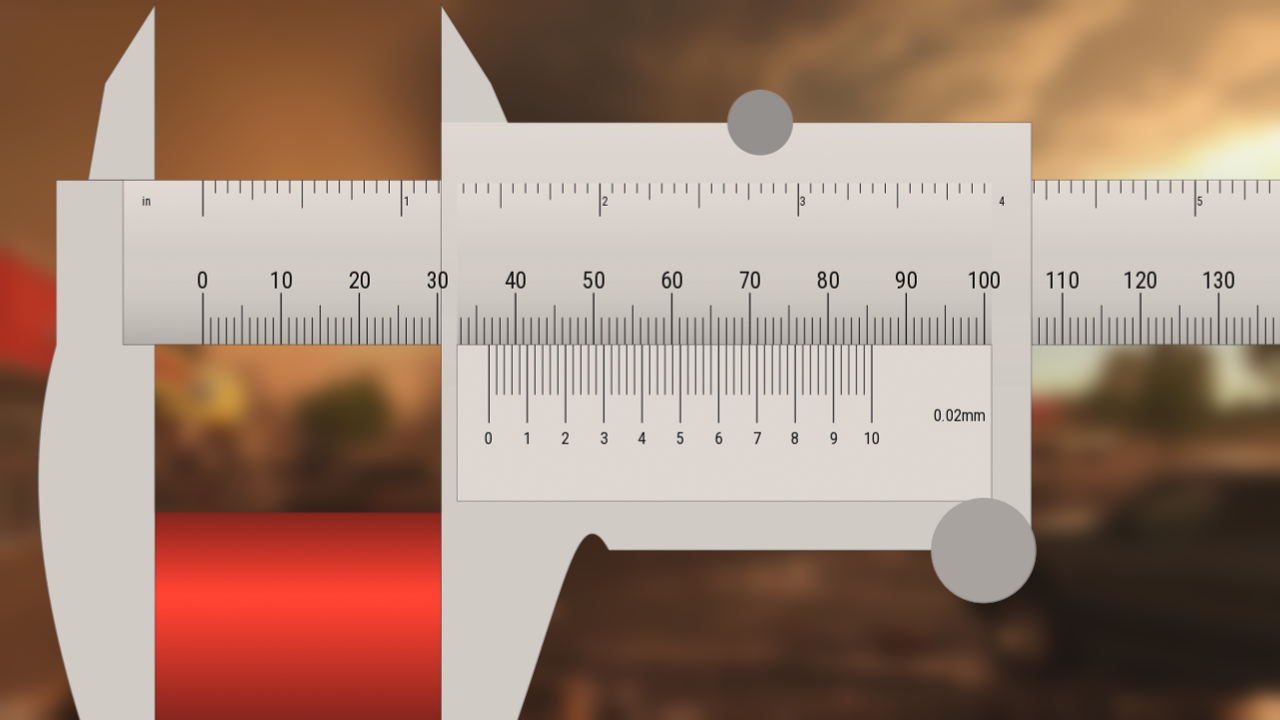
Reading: {"value": 36.6, "unit": "mm"}
